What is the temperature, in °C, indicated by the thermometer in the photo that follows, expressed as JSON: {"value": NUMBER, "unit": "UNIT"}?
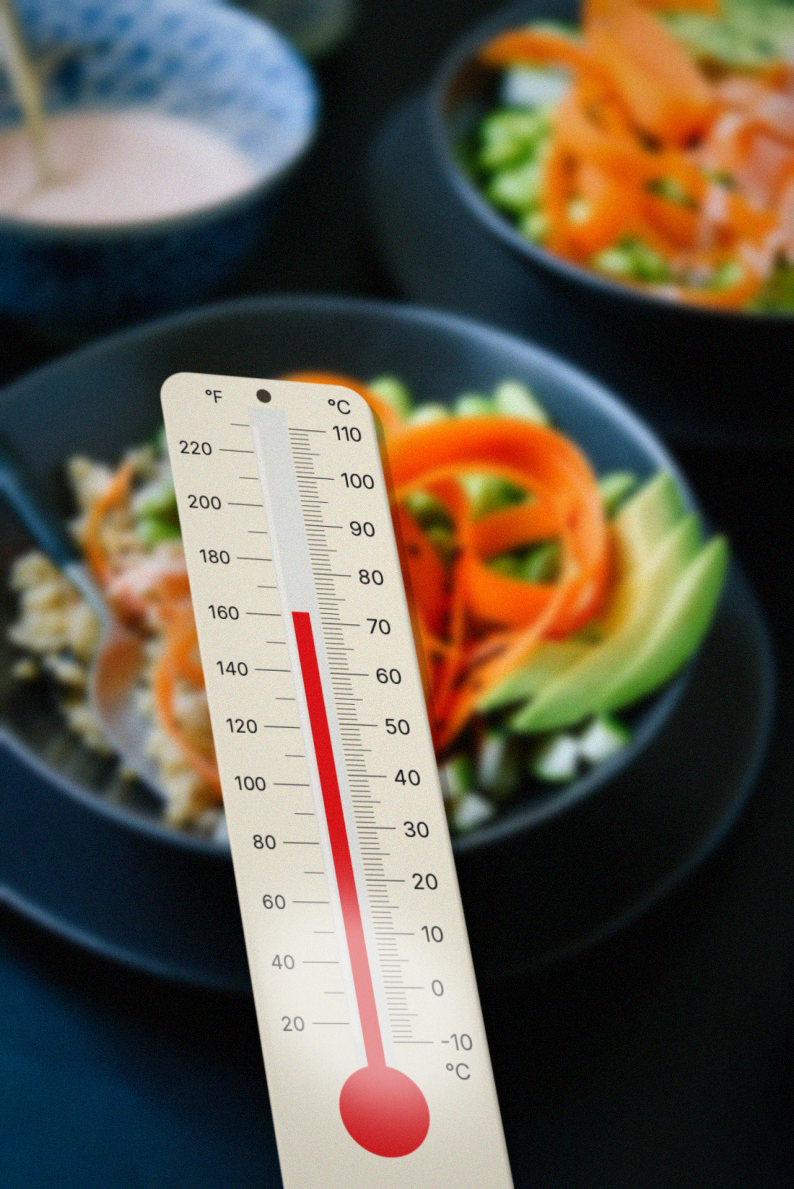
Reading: {"value": 72, "unit": "°C"}
